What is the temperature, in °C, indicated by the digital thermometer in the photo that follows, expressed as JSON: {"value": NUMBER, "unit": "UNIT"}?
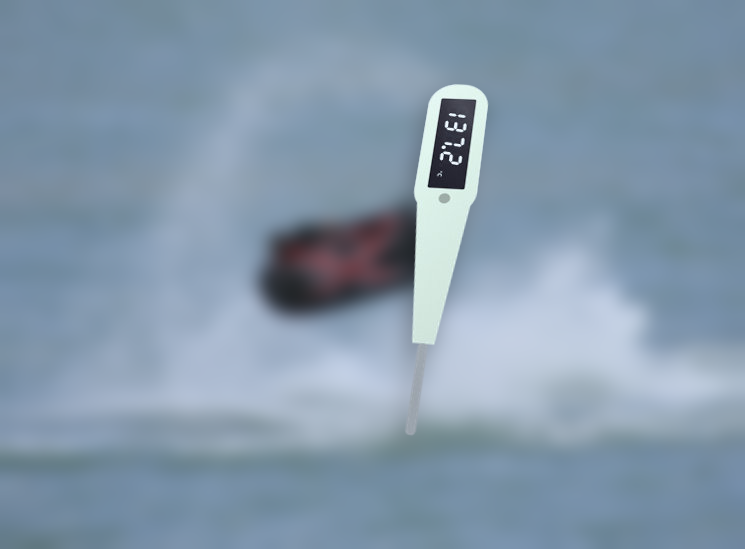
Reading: {"value": 137.2, "unit": "°C"}
